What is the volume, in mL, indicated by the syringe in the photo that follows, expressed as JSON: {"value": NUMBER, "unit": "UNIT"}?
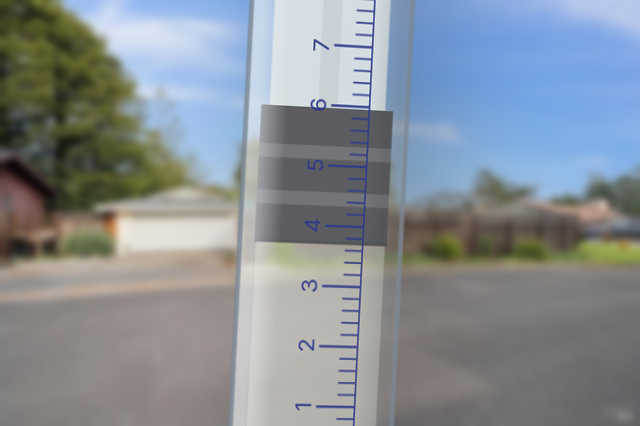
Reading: {"value": 3.7, "unit": "mL"}
